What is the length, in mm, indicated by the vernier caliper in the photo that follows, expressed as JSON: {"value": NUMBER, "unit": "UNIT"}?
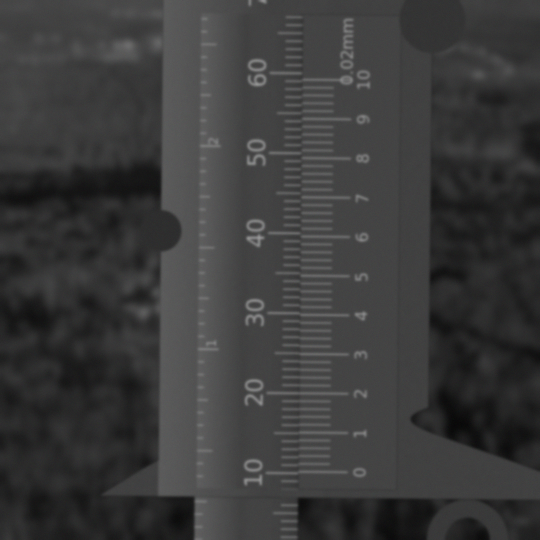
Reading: {"value": 10.2, "unit": "mm"}
